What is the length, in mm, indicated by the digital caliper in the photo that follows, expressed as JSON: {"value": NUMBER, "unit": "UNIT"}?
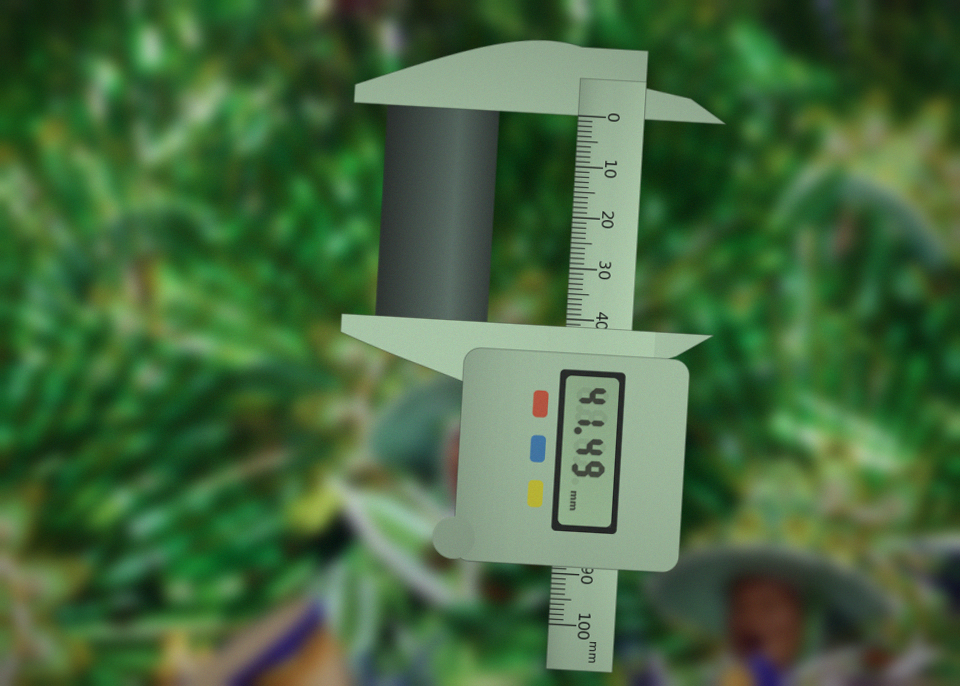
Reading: {"value": 41.49, "unit": "mm"}
